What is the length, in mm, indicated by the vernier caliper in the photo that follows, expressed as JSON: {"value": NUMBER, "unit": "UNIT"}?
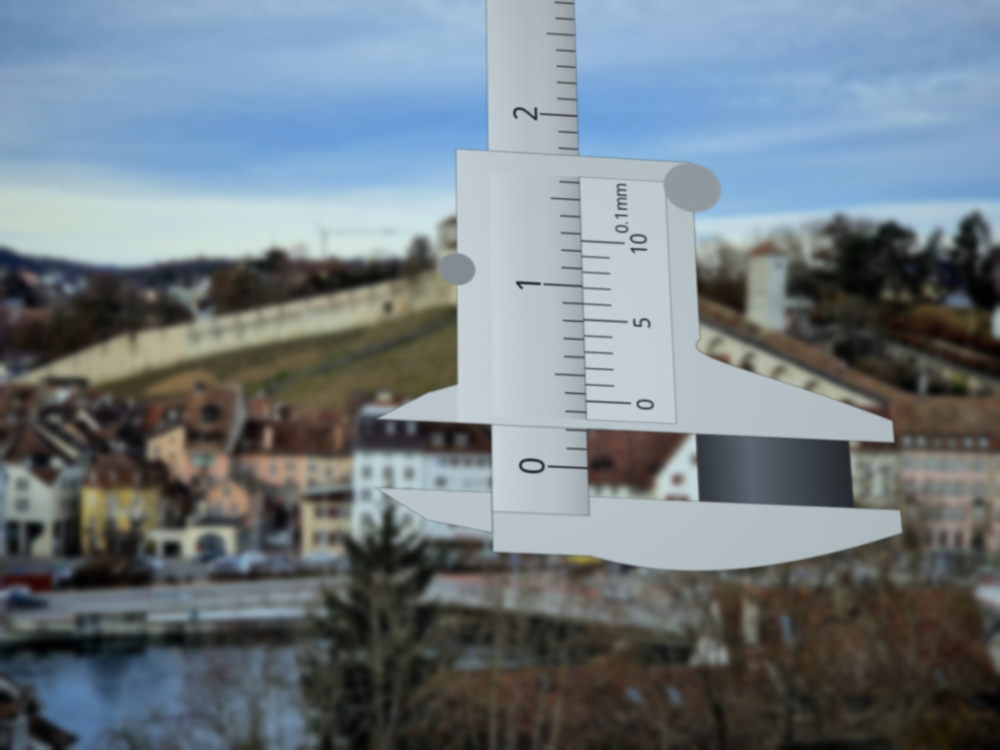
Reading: {"value": 3.6, "unit": "mm"}
